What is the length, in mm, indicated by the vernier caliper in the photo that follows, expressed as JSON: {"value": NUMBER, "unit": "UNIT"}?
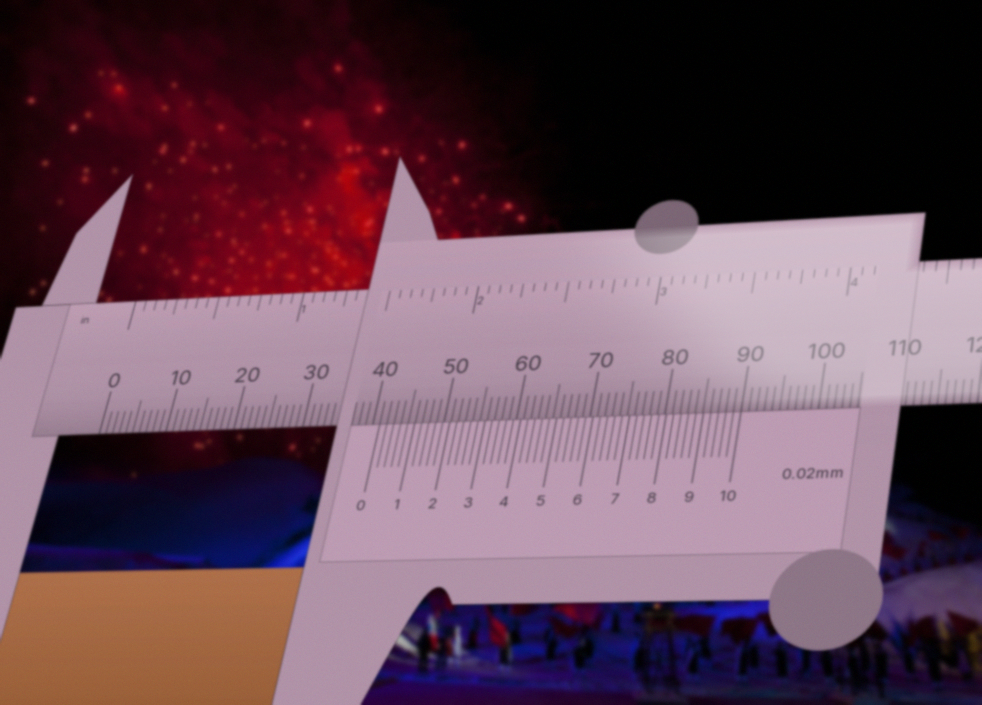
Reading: {"value": 41.0, "unit": "mm"}
